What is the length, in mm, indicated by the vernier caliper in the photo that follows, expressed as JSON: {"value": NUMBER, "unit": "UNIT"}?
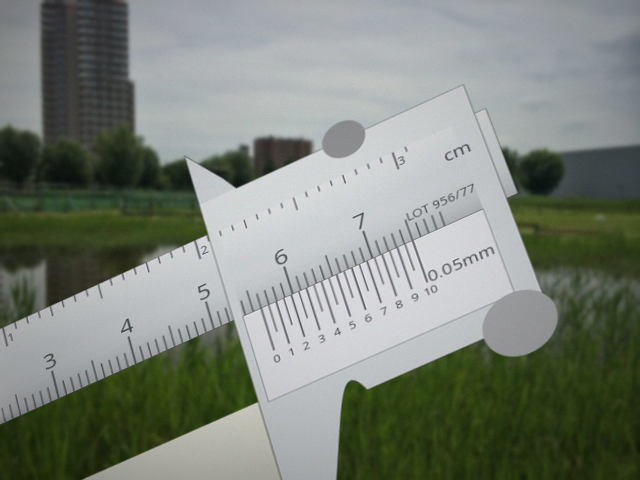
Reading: {"value": 56.0, "unit": "mm"}
